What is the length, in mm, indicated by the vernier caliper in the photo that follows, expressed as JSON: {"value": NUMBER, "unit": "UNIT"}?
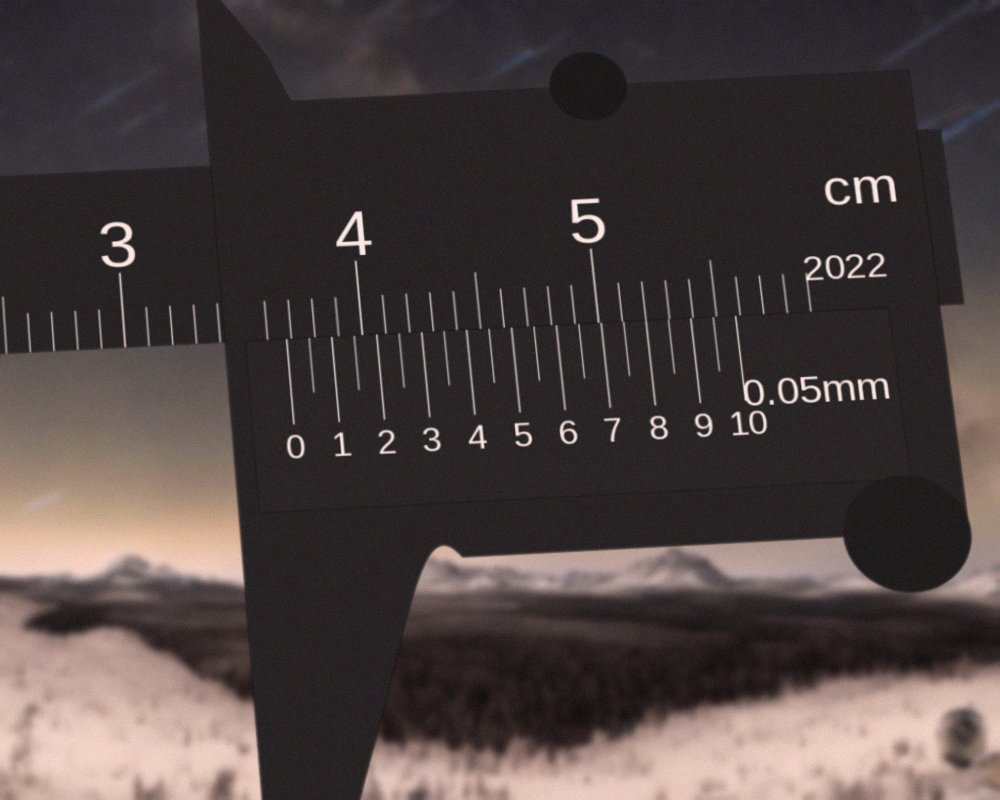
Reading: {"value": 36.8, "unit": "mm"}
